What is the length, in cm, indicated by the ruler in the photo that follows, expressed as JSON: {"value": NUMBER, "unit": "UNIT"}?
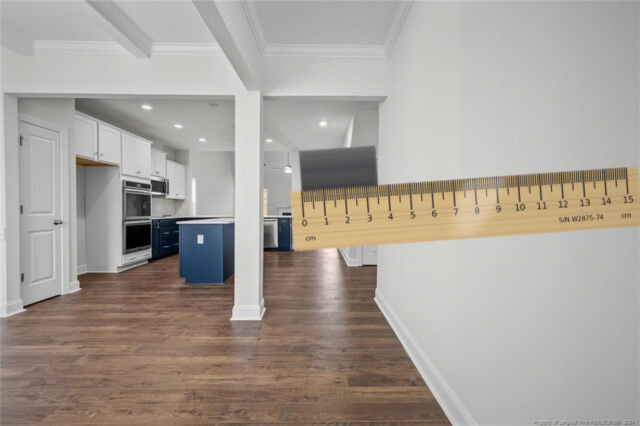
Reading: {"value": 3.5, "unit": "cm"}
